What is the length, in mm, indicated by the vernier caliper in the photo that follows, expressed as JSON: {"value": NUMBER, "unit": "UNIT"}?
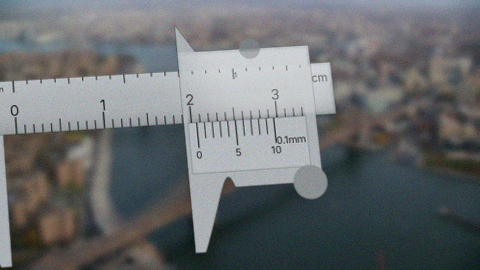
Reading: {"value": 20.6, "unit": "mm"}
